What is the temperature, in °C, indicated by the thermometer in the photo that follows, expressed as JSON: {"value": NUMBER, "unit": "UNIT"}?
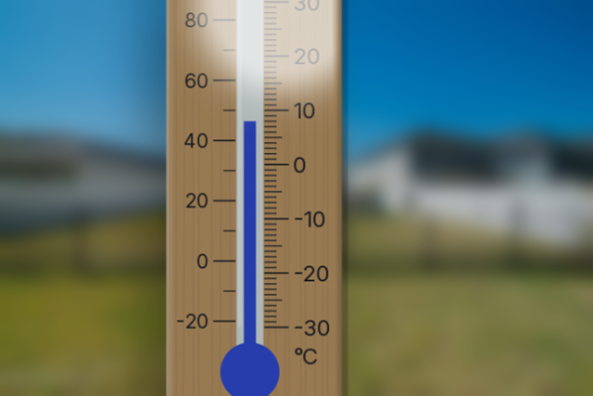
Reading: {"value": 8, "unit": "°C"}
